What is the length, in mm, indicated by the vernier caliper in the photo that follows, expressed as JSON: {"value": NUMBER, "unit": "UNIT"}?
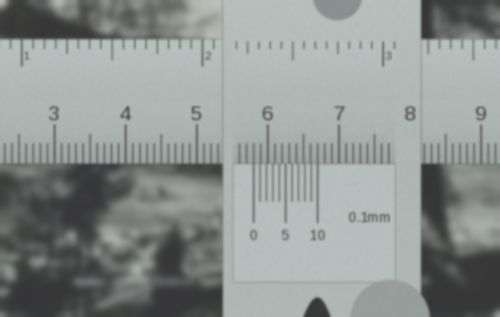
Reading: {"value": 58.0, "unit": "mm"}
